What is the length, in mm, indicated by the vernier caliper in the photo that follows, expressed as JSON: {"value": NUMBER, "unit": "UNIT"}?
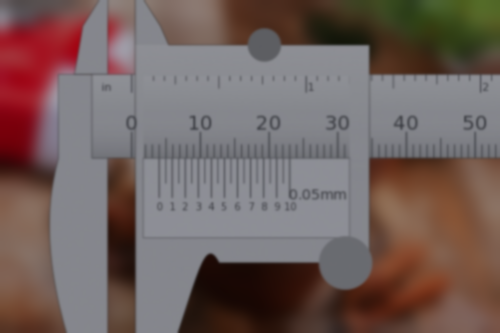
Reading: {"value": 4.0, "unit": "mm"}
